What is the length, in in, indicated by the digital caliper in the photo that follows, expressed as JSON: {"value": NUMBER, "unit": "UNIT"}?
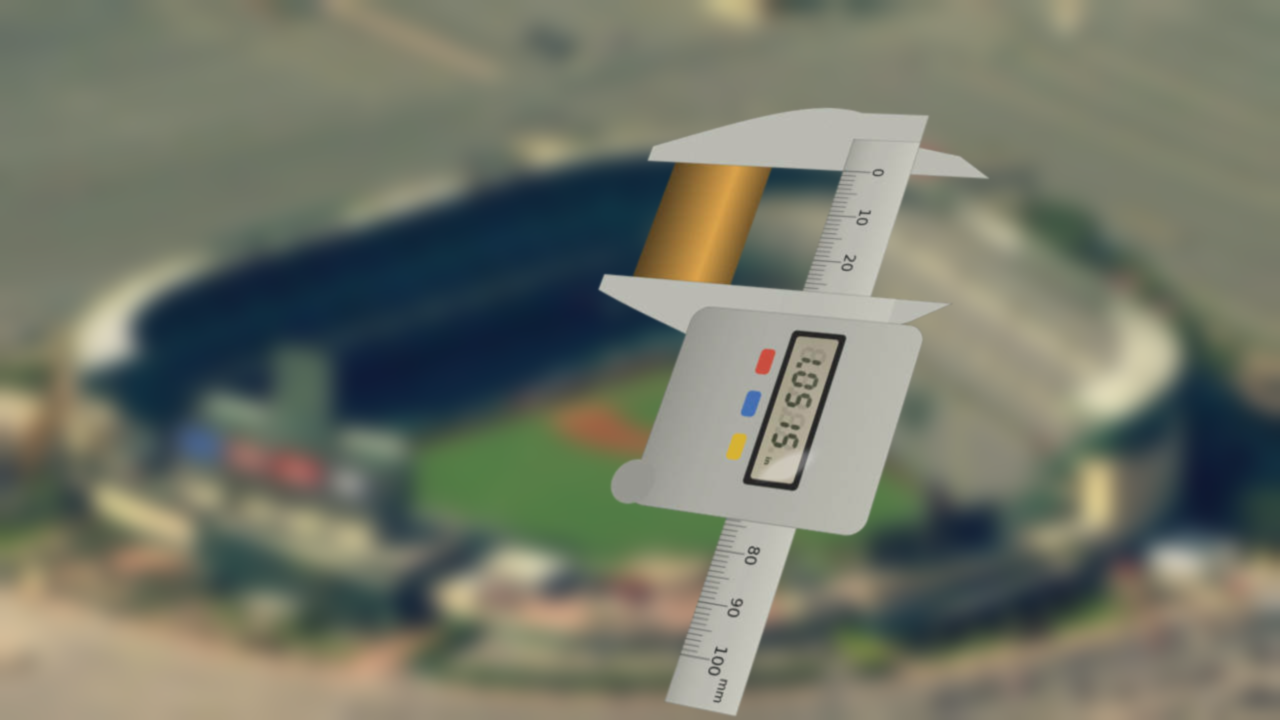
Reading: {"value": 1.0515, "unit": "in"}
